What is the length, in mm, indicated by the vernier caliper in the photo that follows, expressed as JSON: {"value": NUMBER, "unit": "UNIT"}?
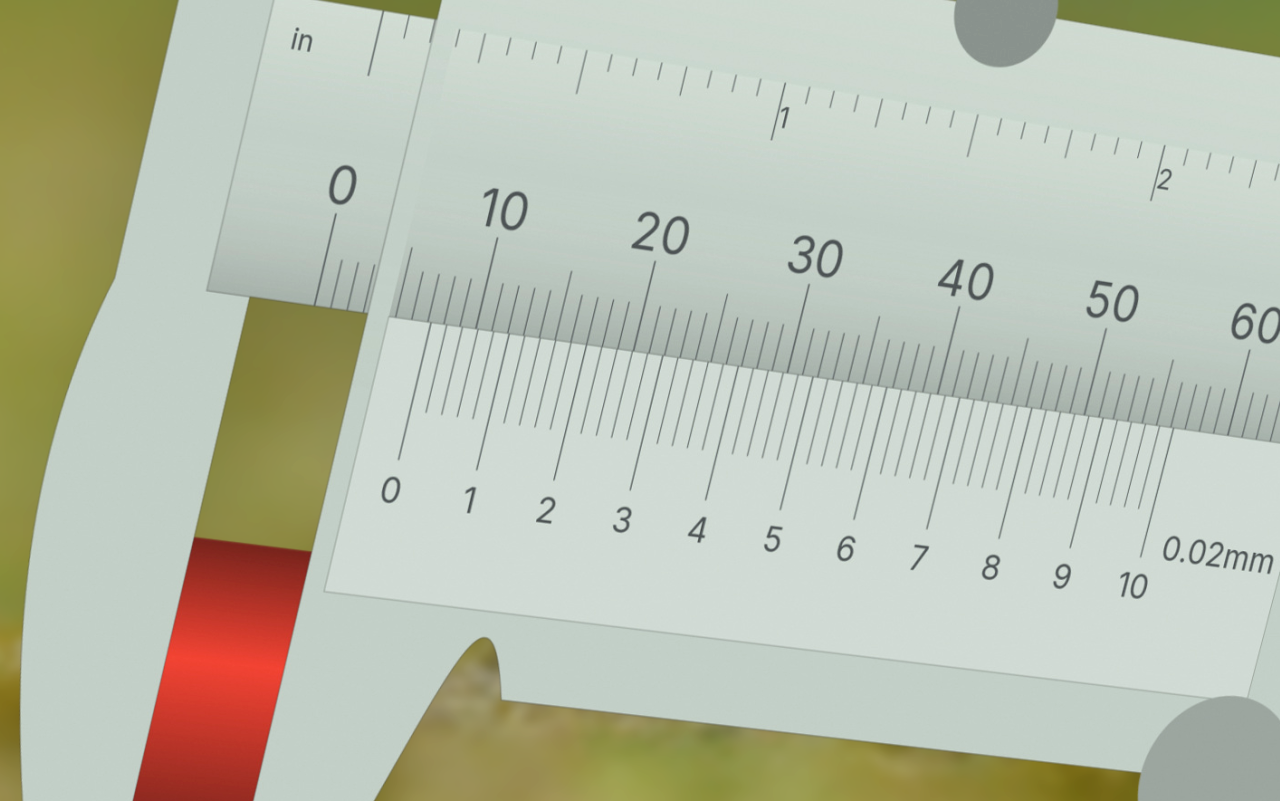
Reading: {"value": 7.2, "unit": "mm"}
